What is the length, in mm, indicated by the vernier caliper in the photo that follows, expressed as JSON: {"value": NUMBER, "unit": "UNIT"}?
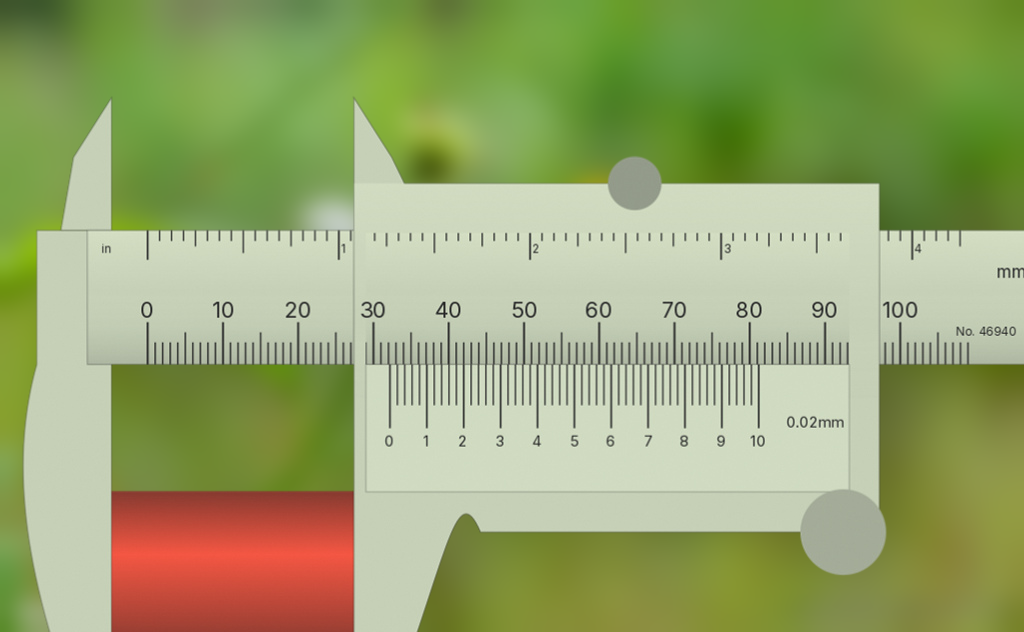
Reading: {"value": 32.2, "unit": "mm"}
